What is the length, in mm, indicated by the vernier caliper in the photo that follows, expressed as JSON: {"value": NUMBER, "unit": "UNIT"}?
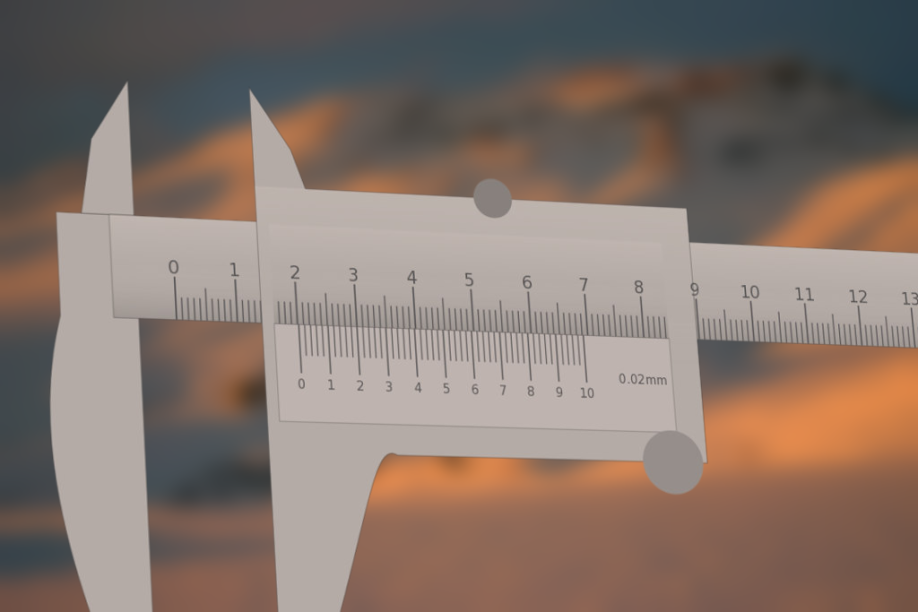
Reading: {"value": 20.2, "unit": "mm"}
